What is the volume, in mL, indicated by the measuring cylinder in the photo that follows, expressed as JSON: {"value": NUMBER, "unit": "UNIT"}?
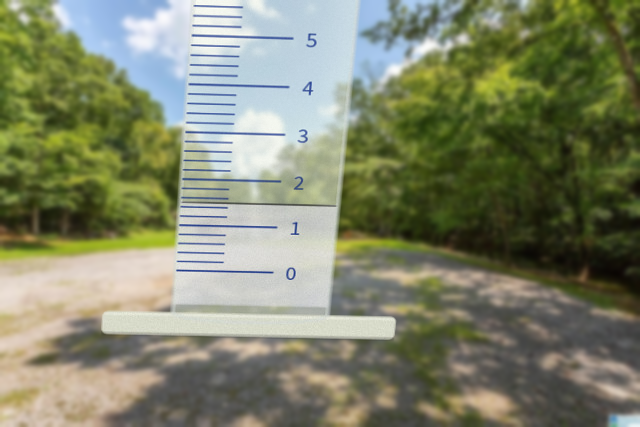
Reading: {"value": 1.5, "unit": "mL"}
